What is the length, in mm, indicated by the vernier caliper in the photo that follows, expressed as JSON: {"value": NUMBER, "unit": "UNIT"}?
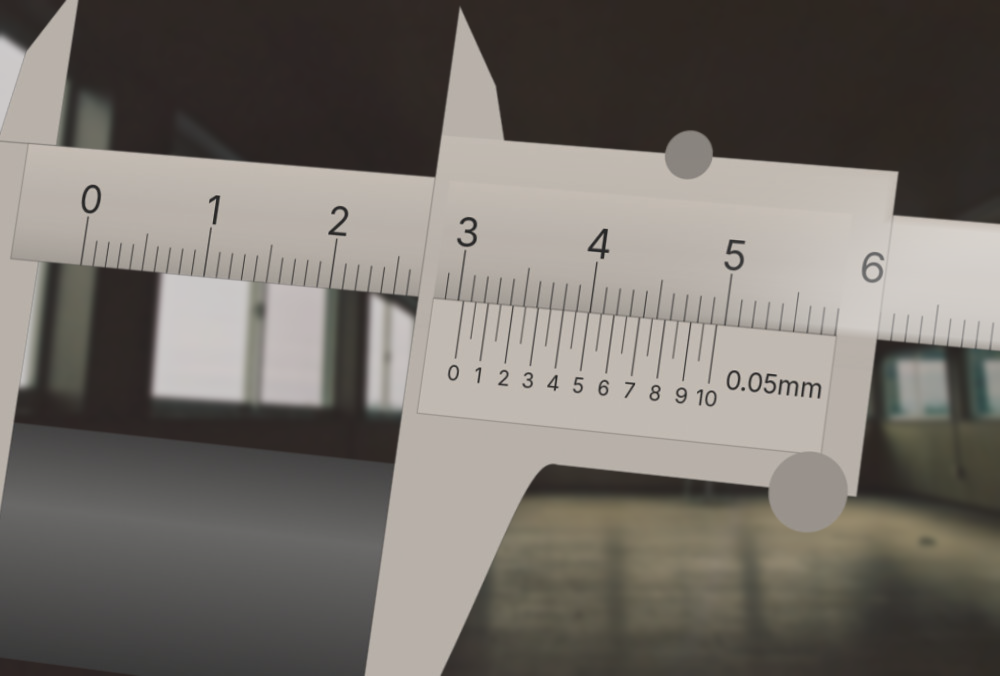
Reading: {"value": 30.4, "unit": "mm"}
